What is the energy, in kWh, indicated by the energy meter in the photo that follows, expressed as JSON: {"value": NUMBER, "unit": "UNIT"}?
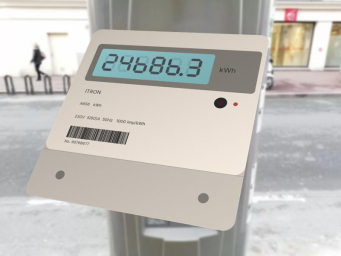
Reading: {"value": 24686.3, "unit": "kWh"}
